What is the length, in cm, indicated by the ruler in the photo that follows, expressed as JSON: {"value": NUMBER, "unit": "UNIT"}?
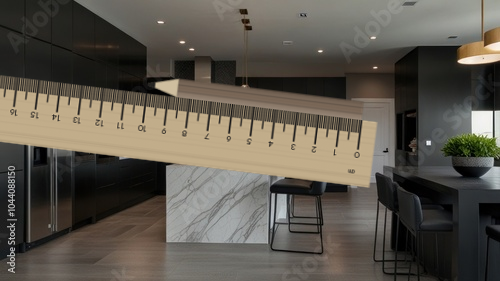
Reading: {"value": 10, "unit": "cm"}
